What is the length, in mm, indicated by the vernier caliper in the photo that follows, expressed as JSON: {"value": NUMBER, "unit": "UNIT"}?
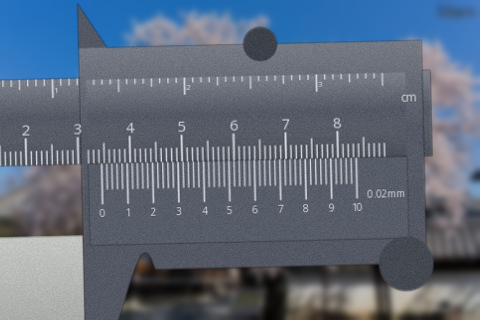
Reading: {"value": 34.5, "unit": "mm"}
